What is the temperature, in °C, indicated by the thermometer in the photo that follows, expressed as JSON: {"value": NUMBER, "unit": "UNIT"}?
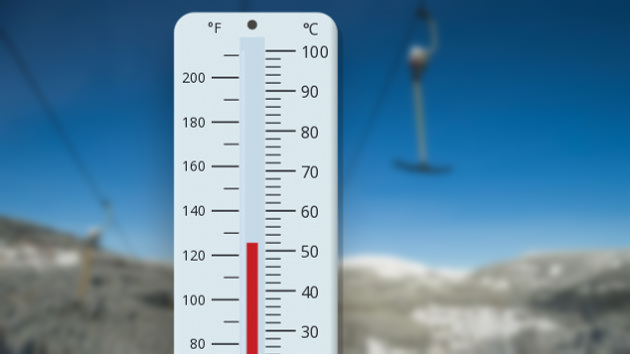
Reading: {"value": 52, "unit": "°C"}
